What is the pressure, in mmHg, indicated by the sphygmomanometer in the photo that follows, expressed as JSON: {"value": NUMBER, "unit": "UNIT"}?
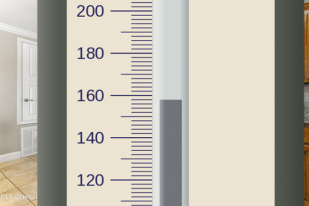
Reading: {"value": 158, "unit": "mmHg"}
